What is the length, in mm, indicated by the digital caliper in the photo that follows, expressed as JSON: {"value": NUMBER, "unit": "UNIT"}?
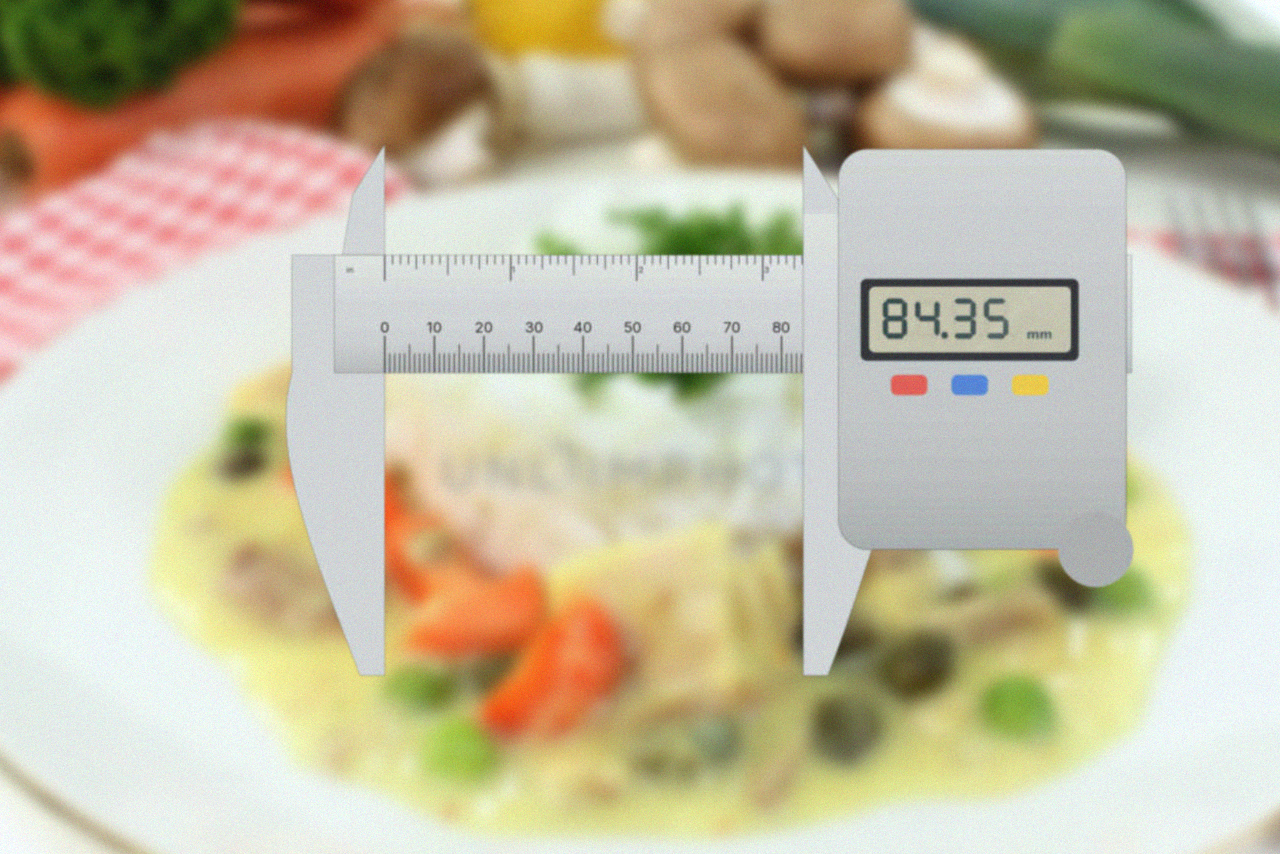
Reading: {"value": 84.35, "unit": "mm"}
